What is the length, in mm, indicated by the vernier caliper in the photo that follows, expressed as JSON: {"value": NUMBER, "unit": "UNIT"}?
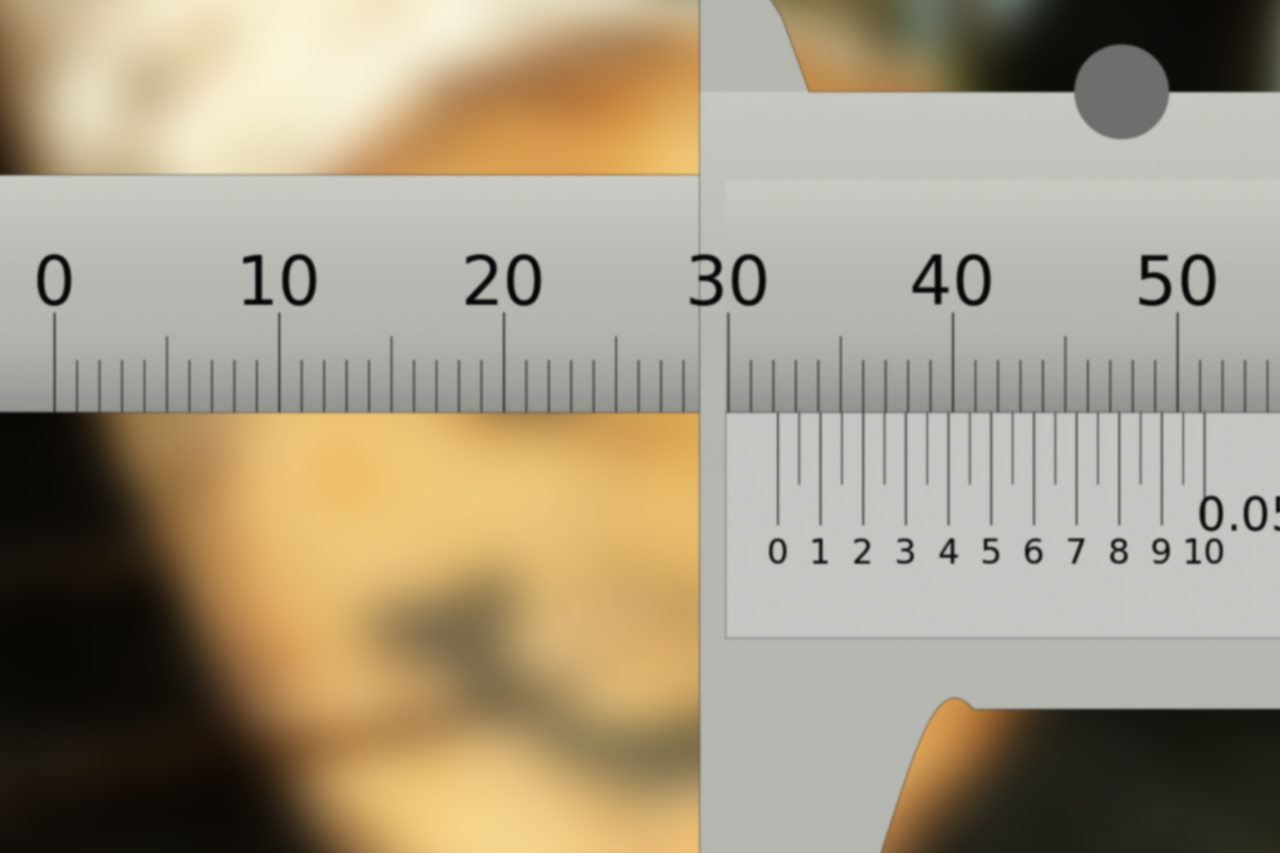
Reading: {"value": 32.2, "unit": "mm"}
